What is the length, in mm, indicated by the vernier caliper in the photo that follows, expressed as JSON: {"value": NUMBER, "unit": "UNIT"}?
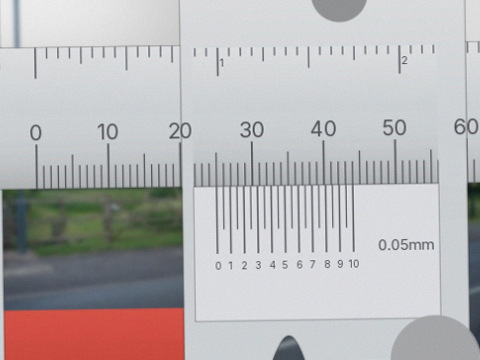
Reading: {"value": 25.0, "unit": "mm"}
